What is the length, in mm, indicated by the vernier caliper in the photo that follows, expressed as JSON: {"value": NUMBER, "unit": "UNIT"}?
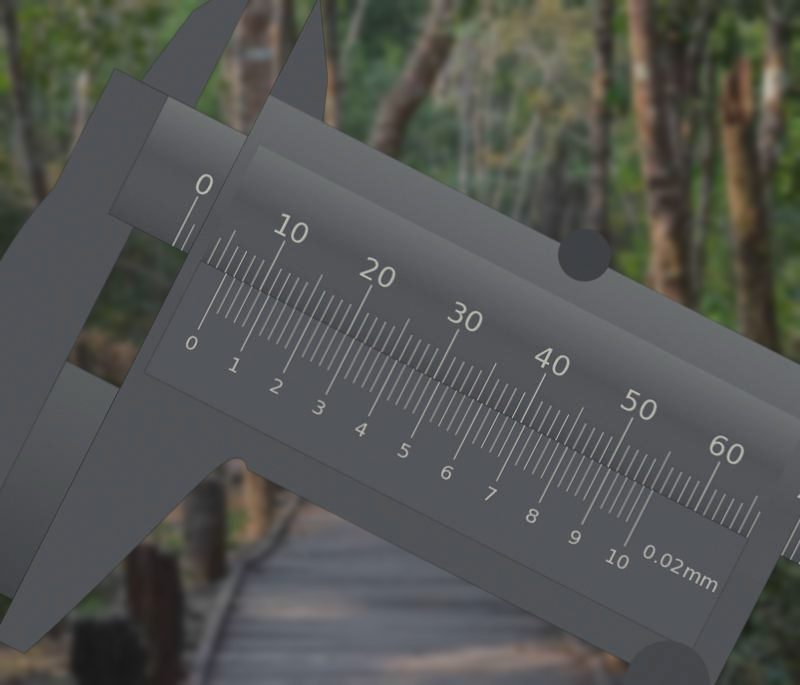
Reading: {"value": 6.2, "unit": "mm"}
